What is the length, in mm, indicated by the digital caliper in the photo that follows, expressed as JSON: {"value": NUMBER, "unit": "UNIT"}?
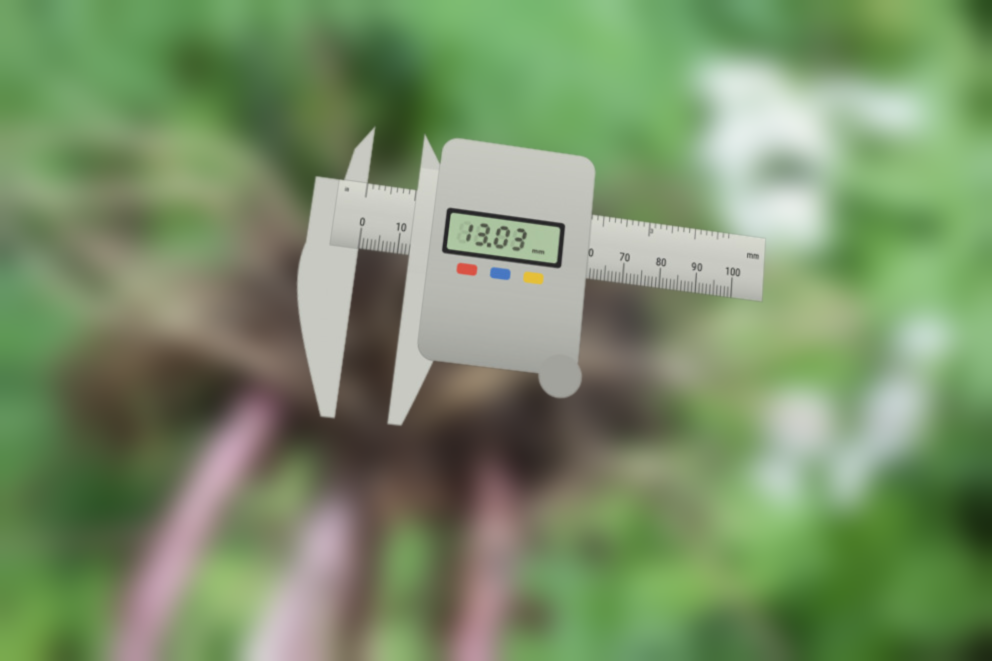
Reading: {"value": 13.03, "unit": "mm"}
